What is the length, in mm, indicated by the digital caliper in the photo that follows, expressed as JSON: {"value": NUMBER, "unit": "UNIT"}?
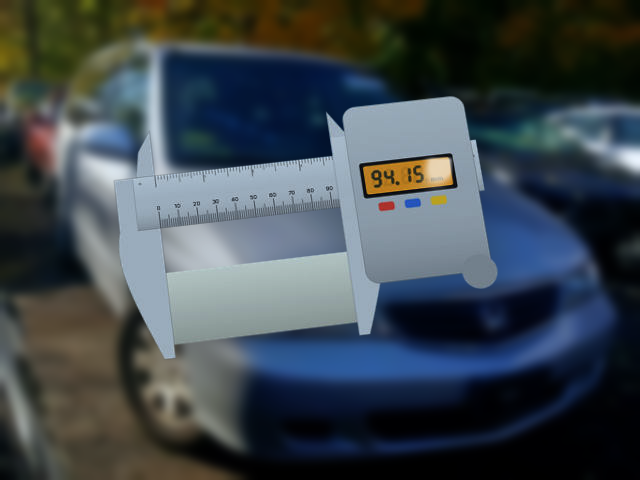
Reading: {"value": 94.15, "unit": "mm"}
